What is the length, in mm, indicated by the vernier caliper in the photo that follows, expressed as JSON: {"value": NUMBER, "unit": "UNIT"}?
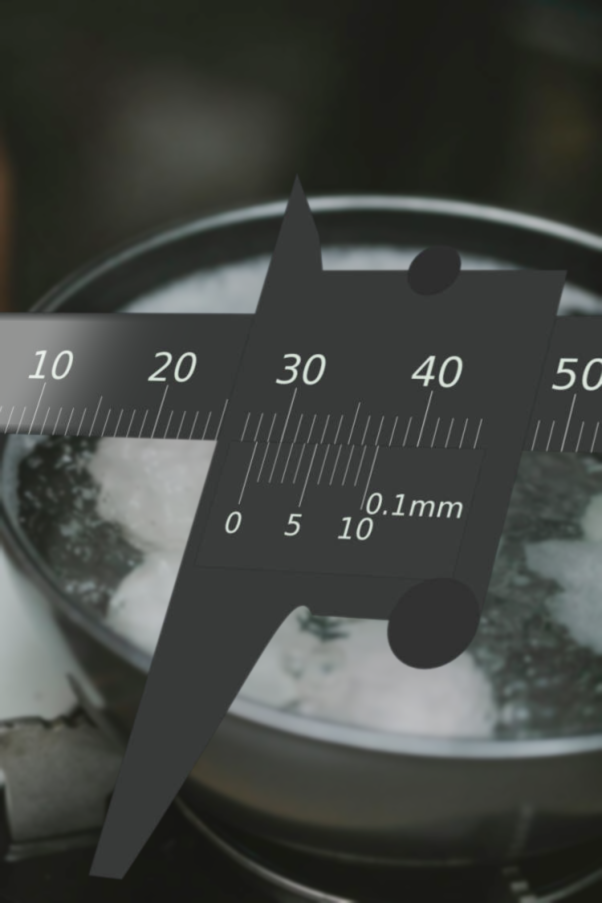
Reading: {"value": 28.2, "unit": "mm"}
